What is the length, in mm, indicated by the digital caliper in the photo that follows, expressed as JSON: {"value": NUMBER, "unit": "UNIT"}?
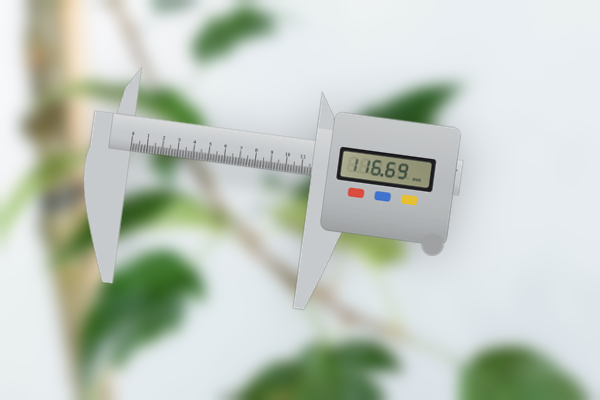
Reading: {"value": 116.69, "unit": "mm"}
